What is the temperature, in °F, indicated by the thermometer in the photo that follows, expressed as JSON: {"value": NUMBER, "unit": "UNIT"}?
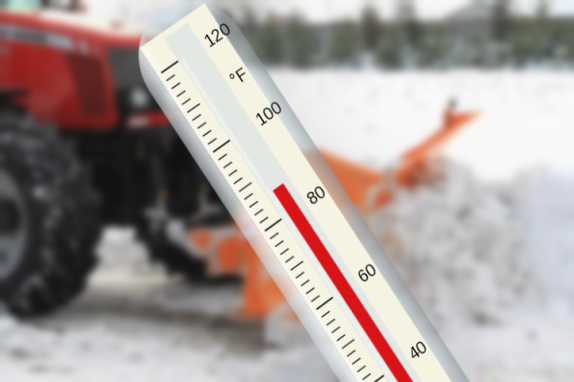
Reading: {"value": 86, "unit": "°F"}
